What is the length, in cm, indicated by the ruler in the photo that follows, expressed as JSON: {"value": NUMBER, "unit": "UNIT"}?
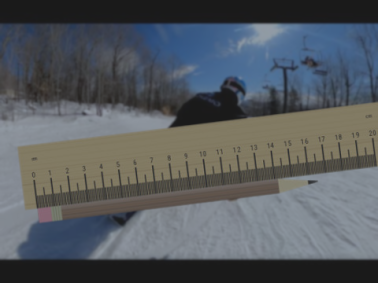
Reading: {"value": 16.5, "unit": "cm"}
